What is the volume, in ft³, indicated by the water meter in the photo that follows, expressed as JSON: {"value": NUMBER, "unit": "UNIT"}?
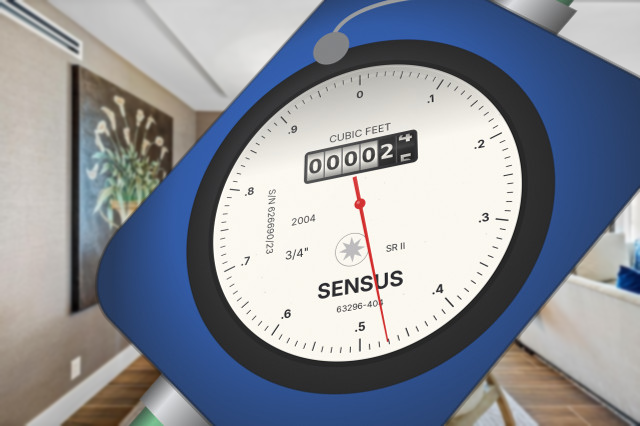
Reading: {"value": 24.47, "unit": "ft³"}
